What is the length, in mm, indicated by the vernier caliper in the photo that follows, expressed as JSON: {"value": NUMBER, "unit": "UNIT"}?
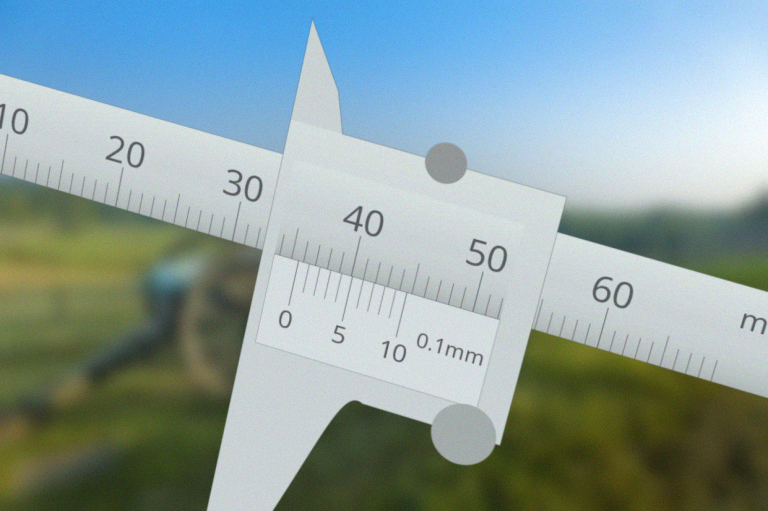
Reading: {"value": 35.6, "unit": "mm"}
